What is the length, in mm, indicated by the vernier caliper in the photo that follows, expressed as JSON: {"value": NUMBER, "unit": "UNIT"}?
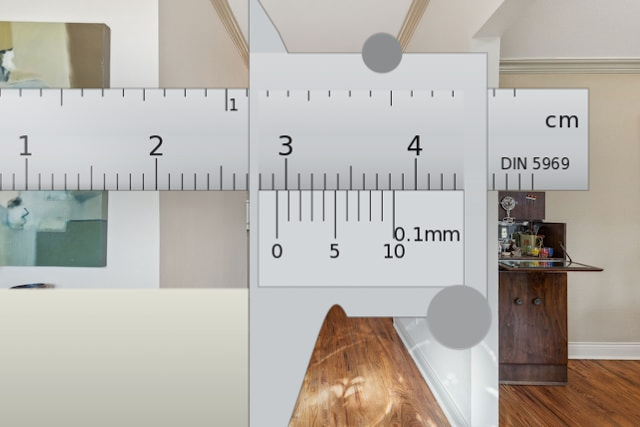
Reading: {"value": 29.3, "unit": "mm"}
